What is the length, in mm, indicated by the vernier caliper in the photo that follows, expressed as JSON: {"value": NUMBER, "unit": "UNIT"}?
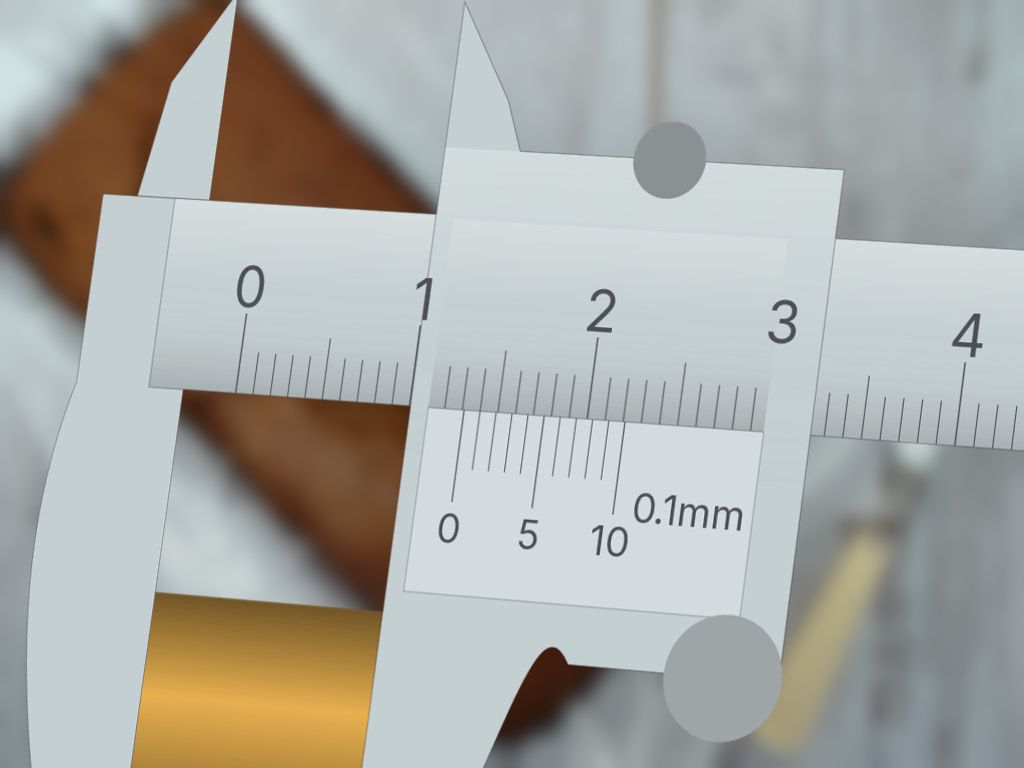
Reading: {"value": 13.1, "unit": "mm"}
